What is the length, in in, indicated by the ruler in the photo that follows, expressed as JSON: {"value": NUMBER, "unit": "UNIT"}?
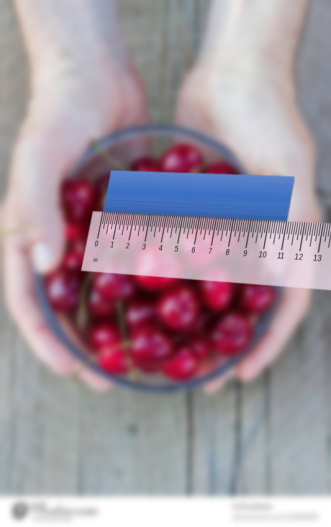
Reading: {"value": 11, "unit": "in"}
